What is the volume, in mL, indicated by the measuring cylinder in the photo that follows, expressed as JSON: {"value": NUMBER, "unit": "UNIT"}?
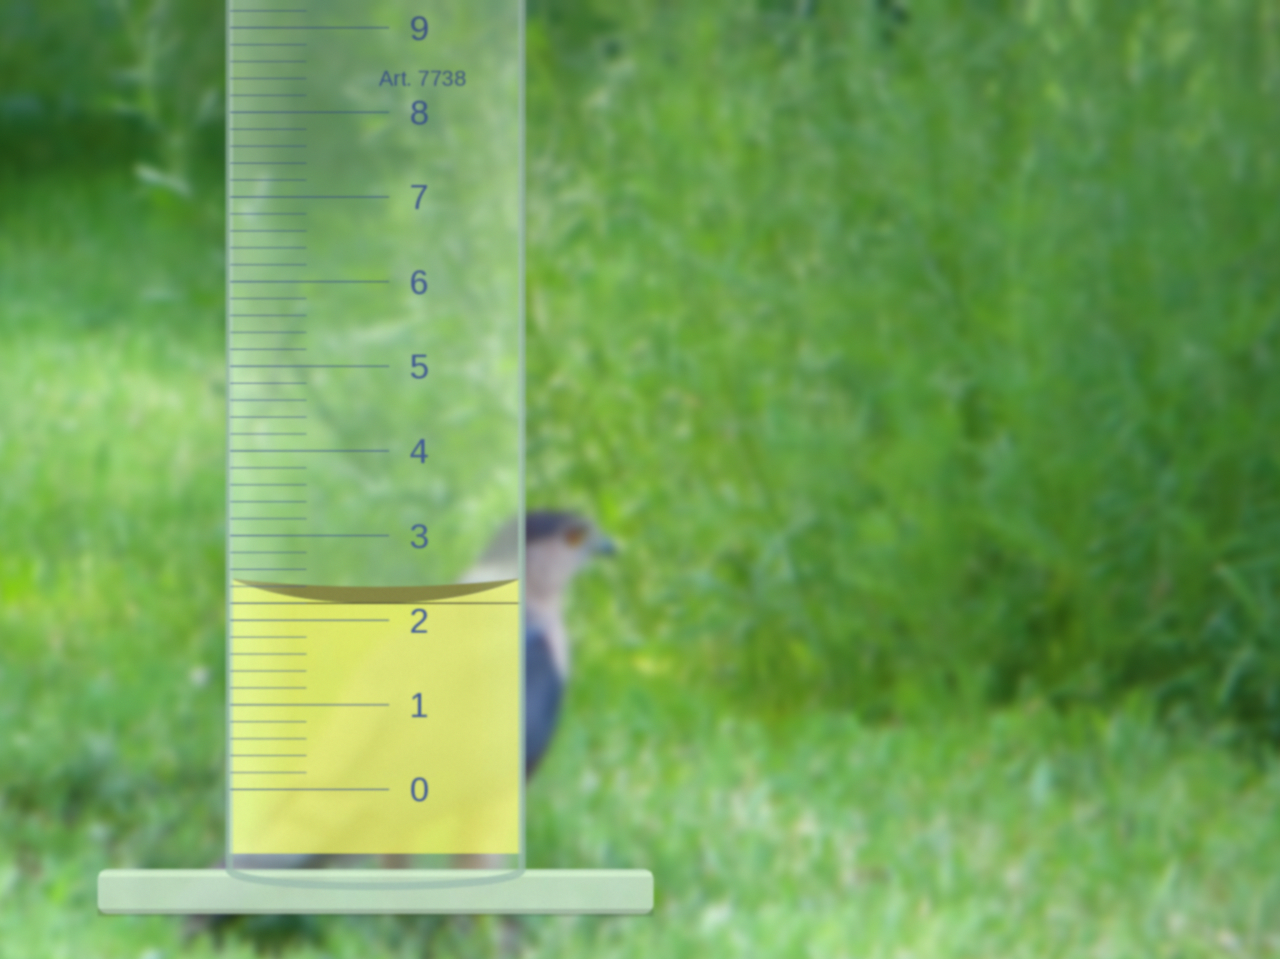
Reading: {"value": 2.2, "unit": "mL"}
